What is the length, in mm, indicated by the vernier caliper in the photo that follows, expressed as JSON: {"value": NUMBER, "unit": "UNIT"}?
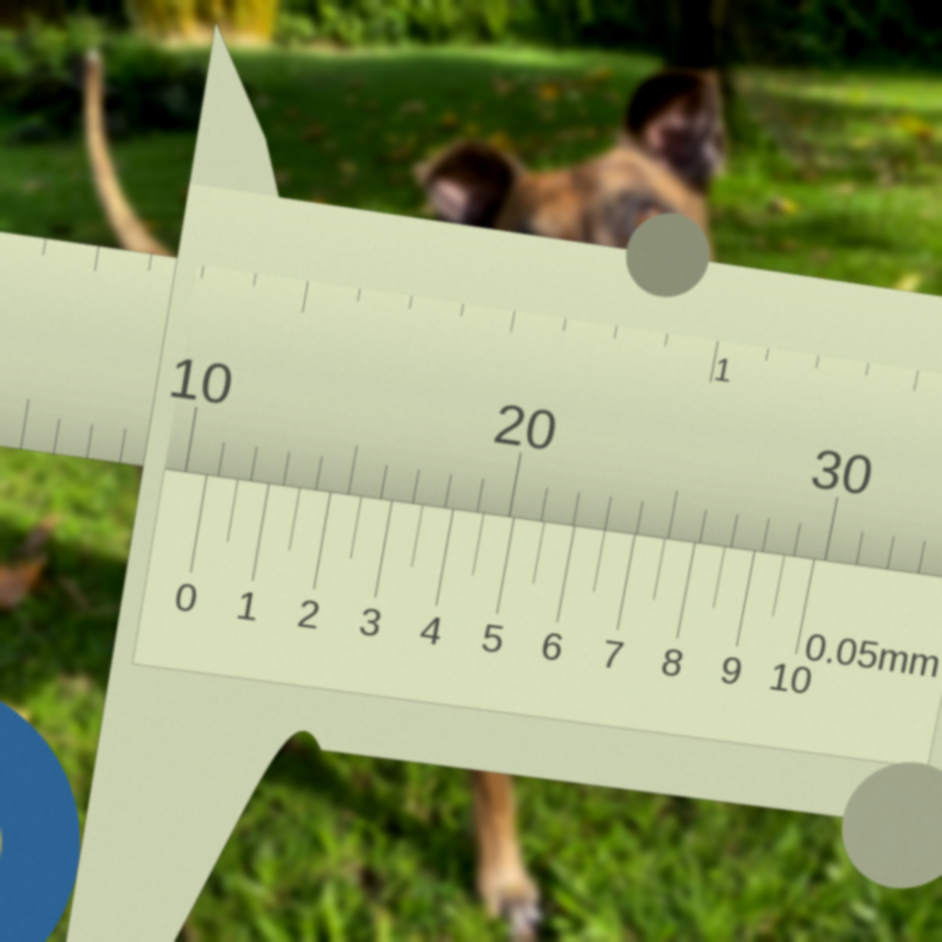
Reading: {"value": 10.65, "unit": "mm"}
